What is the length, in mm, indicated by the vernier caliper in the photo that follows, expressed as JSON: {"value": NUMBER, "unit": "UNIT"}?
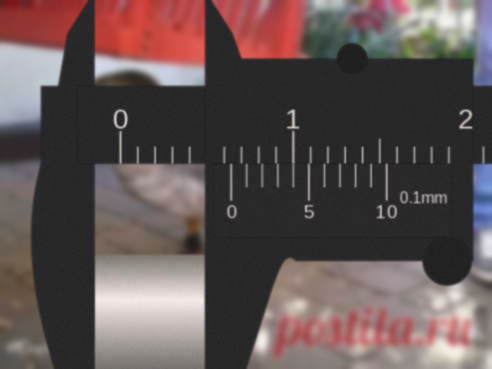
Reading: {"value": 6.4, "unit": "mm"}
